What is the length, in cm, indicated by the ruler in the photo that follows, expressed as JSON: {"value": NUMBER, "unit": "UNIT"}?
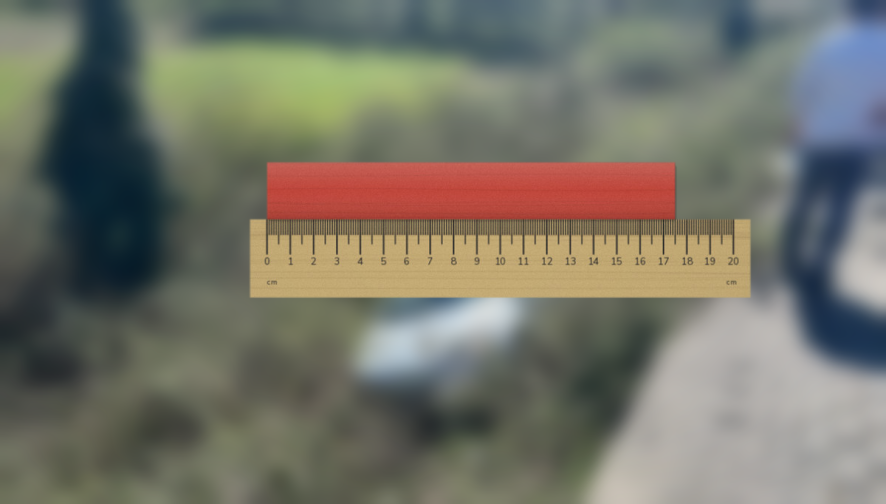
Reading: {"value": 17.5, "unit": "cm"}
